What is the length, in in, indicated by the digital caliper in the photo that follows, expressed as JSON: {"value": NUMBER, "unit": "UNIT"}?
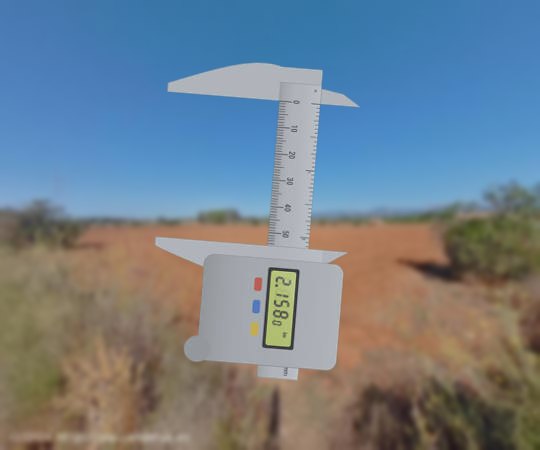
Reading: {"value": 2.1580, "unit": "in"}
